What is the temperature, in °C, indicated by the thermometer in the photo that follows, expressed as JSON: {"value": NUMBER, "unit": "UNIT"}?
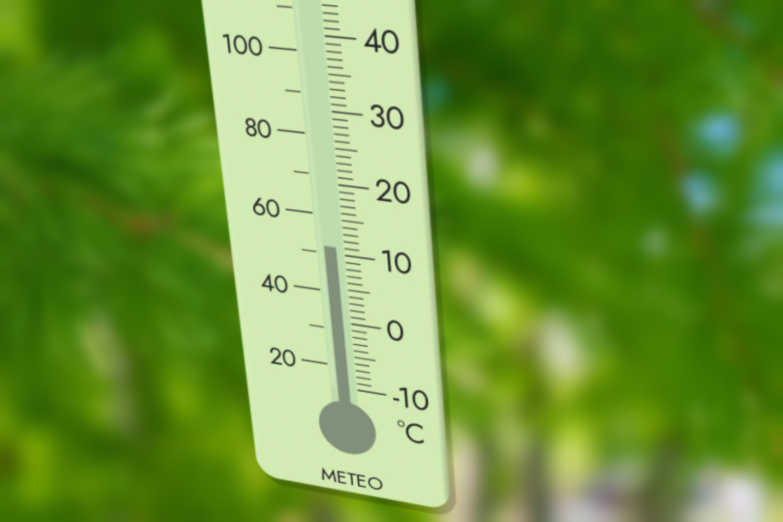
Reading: {"value": 11, "unit": "°C"}
